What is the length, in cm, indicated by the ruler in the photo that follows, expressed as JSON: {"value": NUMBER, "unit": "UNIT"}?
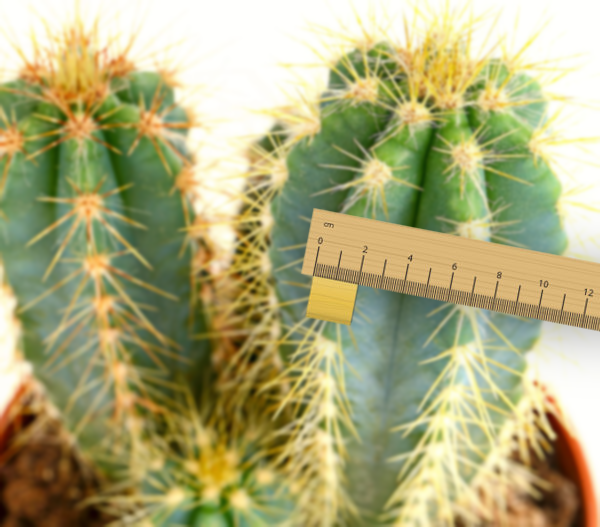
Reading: {"value": 2, "unit": "cm"}
